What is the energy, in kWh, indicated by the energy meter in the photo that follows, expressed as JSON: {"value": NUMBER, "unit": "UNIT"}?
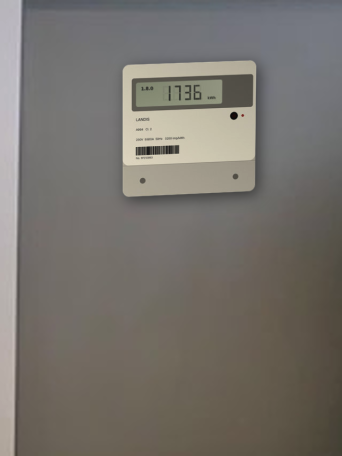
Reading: {"value": 1736, "unit": "kWh"}
